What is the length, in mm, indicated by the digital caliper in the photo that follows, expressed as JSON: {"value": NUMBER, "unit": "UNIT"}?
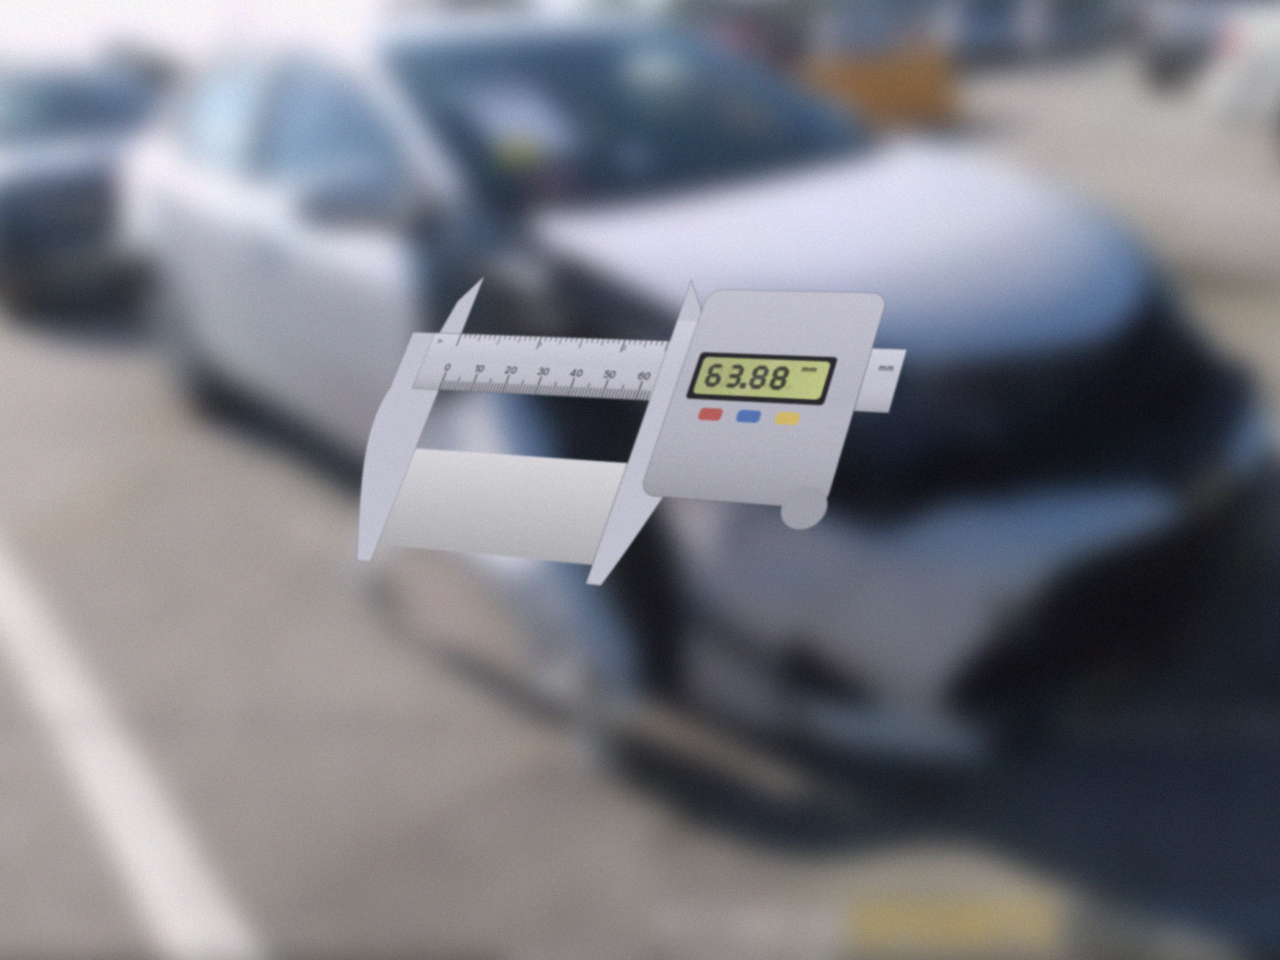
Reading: {"value": 63.88, "unit": "mm"}
